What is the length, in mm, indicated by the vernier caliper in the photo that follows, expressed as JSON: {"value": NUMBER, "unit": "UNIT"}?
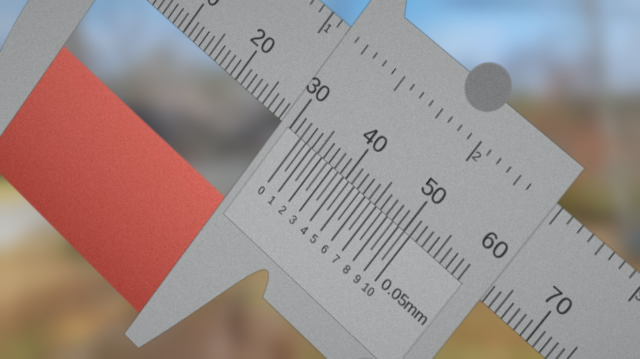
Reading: {"value": 32.0, "unit": "mm"}
